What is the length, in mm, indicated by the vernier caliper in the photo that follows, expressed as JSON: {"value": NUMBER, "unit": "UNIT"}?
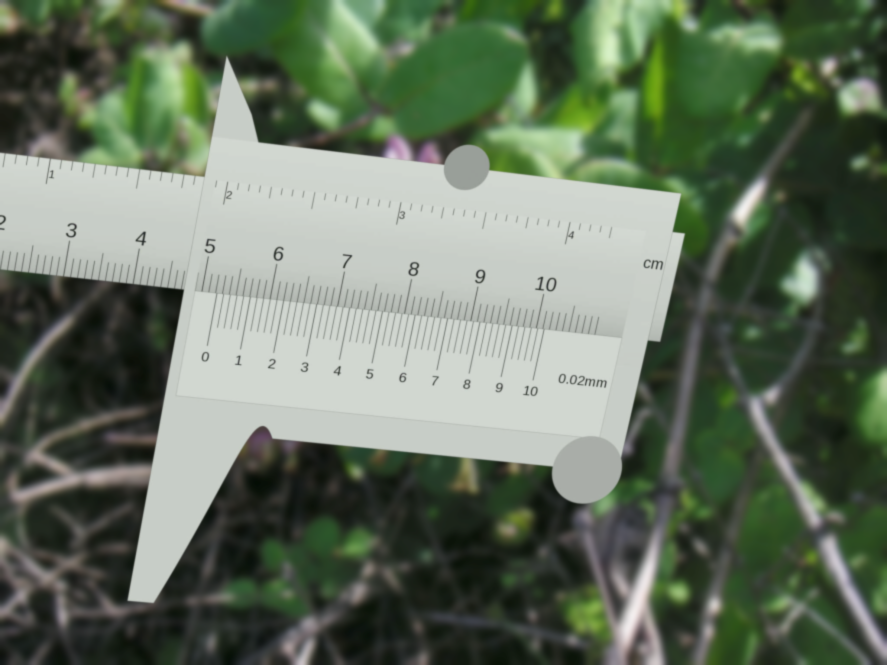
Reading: {"value": 52.2, "unit": "mm"}
